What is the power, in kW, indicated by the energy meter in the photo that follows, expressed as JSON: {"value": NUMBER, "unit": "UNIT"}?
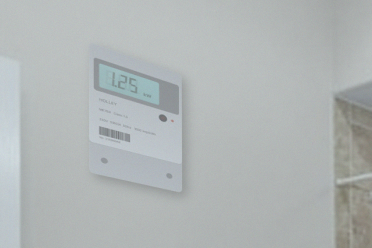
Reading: {"value": 1.25, "unit": "kW"}
